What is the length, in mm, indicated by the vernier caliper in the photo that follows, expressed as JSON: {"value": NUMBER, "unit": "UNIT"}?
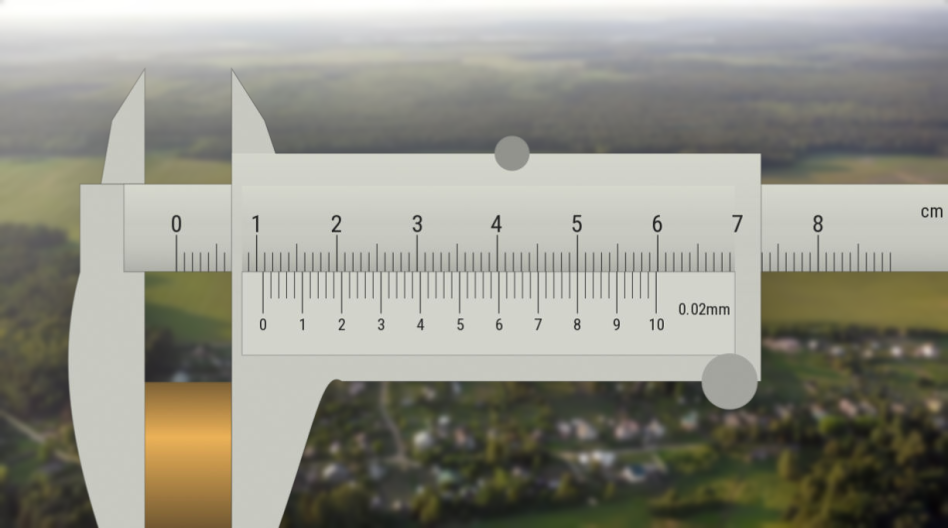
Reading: {"value": 10.8, "unit": "mm"}
